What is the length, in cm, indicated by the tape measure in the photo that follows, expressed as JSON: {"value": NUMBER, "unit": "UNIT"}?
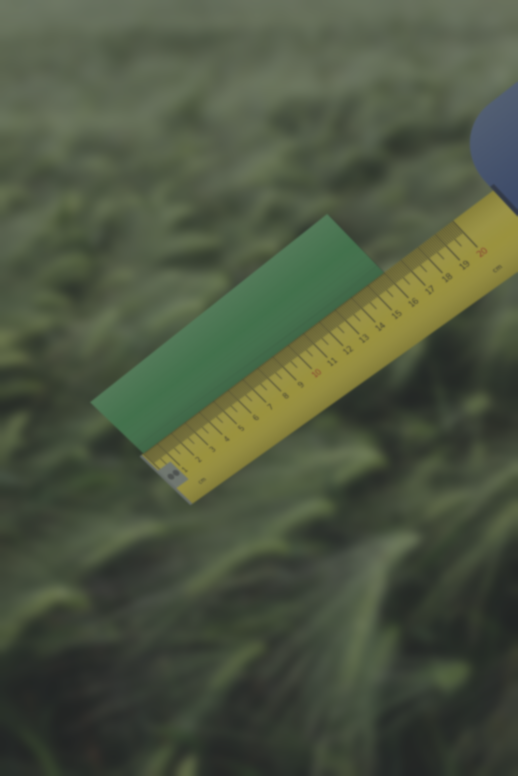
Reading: {"value": 16, "unit": "cm"}
